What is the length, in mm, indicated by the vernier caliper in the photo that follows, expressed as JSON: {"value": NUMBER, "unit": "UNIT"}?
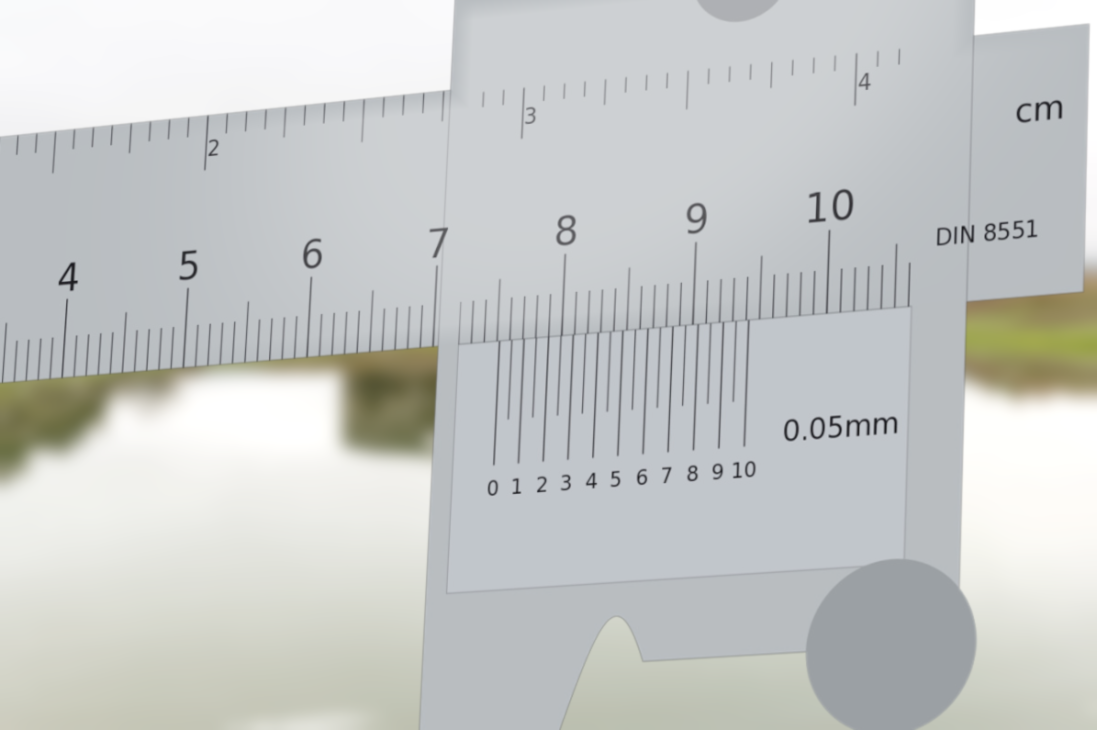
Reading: {"value": 75.2, "unit": "mm"}
